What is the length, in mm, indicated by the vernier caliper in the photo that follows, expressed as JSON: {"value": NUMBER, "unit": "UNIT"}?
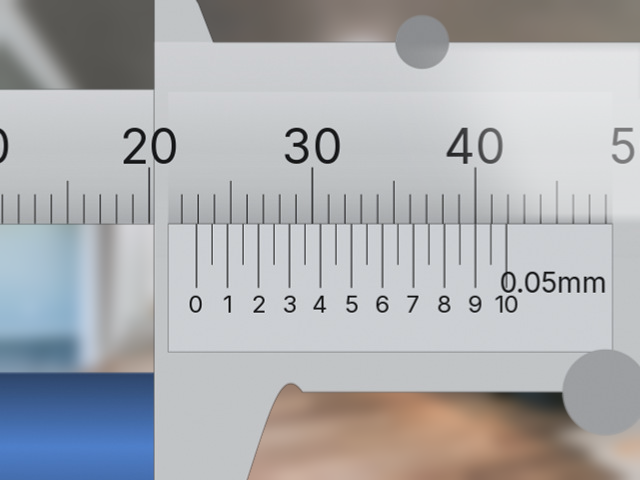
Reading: {"value": 22.9, "unit": "mm"}
